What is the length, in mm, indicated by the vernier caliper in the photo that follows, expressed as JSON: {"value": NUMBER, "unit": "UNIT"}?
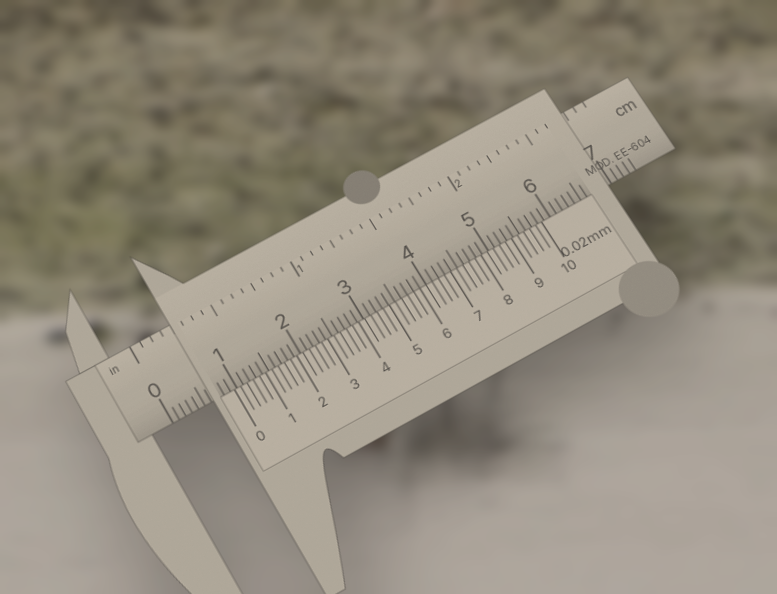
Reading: {"value": 9.6, "unit": "mm"}
